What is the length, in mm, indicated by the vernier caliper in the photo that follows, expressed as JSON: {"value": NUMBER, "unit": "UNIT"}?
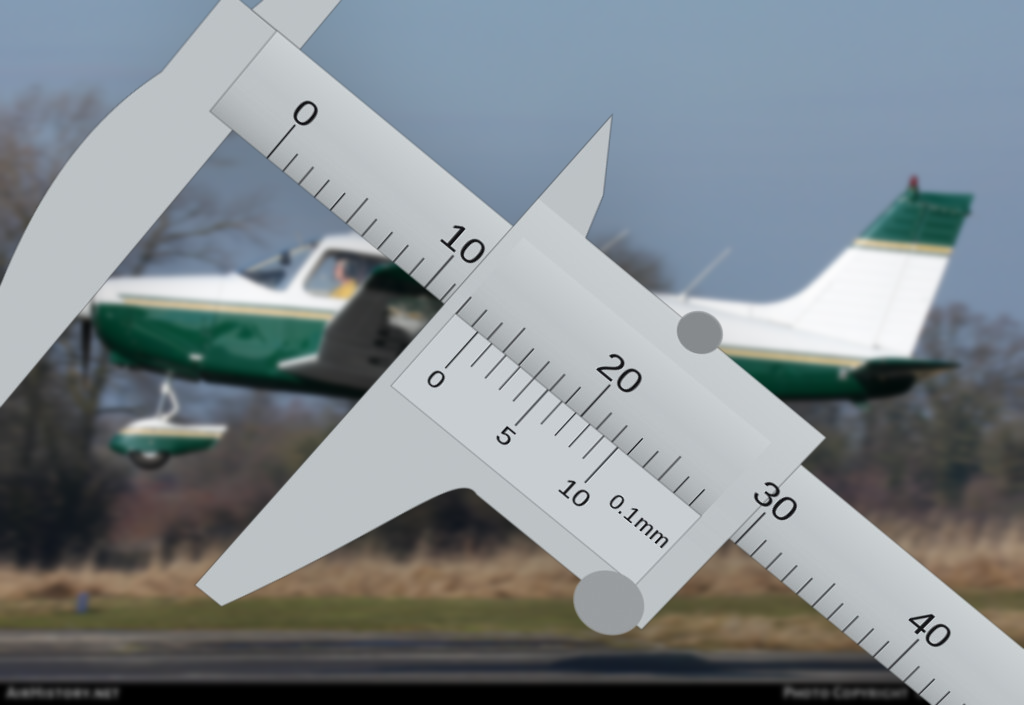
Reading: {"value": 13.4, "unit": "mm"}
